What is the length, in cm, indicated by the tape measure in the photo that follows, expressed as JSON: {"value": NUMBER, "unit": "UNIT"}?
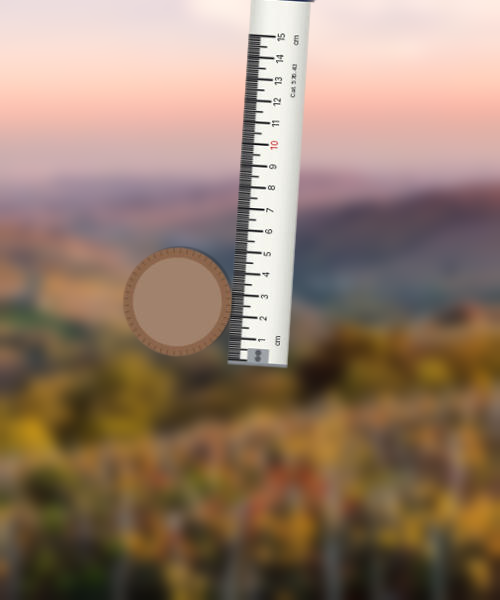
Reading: {"value": 5, "unit": "cm"}
